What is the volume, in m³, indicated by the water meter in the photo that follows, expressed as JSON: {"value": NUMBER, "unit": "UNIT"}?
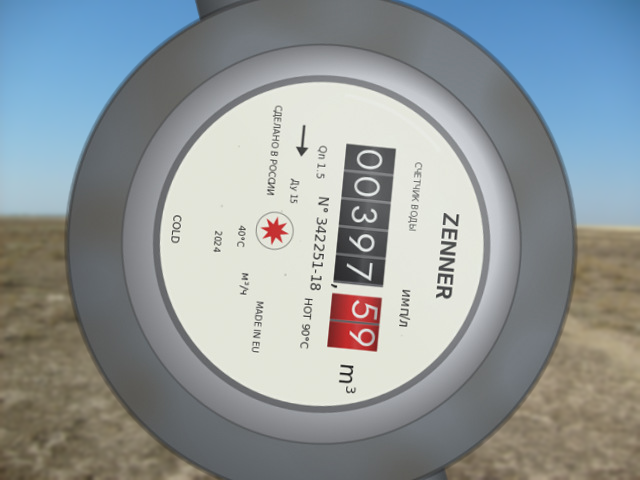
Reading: {"value": 397.59, "unit": "m³"}
